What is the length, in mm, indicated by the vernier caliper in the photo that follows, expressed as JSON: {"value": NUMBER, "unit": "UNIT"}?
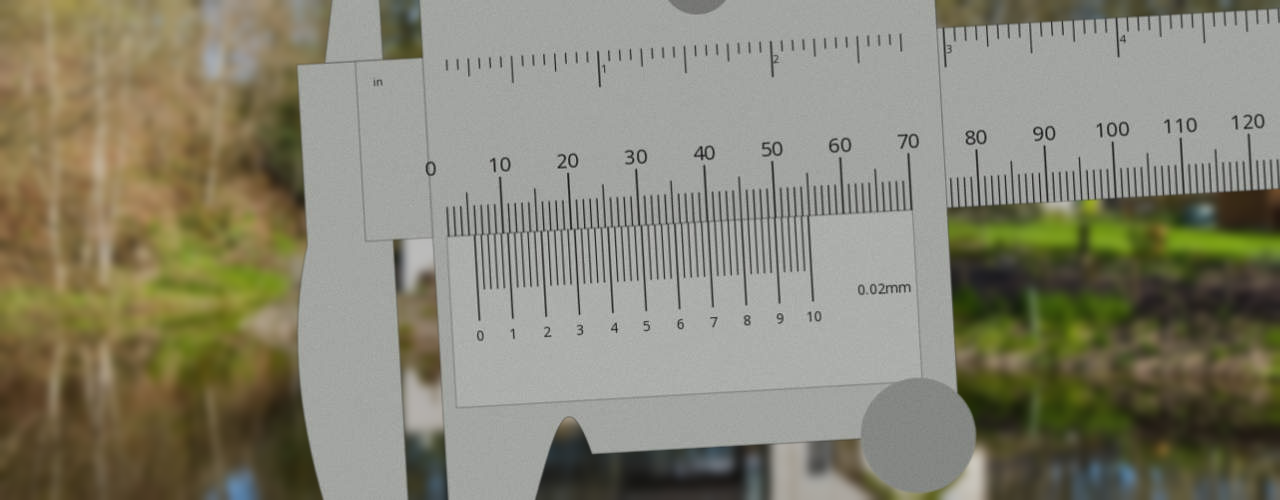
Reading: {"value": 5.8, "unit": "mm"}
